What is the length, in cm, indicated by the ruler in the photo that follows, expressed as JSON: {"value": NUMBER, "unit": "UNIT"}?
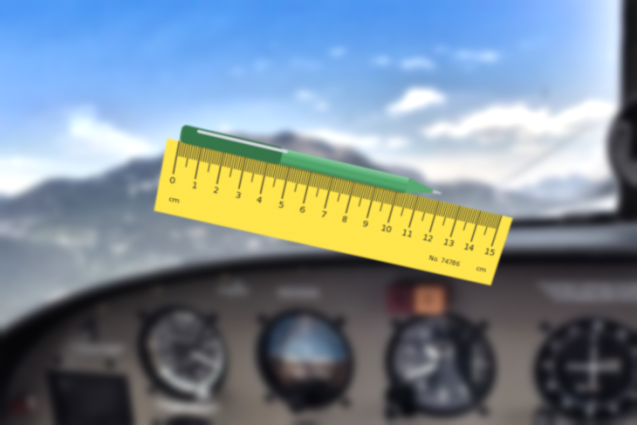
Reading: {"value": 12, "unit": "cm"}
